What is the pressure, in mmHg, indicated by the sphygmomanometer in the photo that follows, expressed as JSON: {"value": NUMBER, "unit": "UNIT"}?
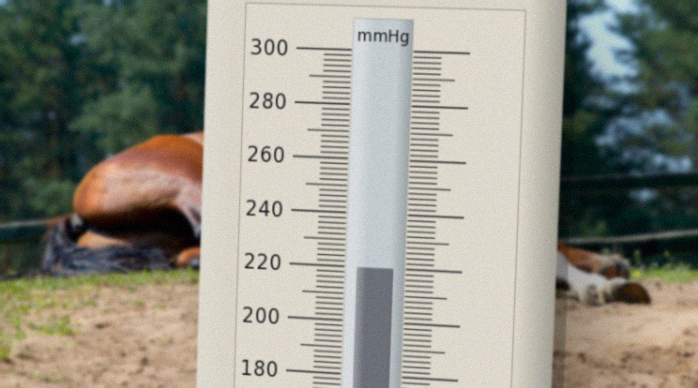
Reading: {"value": 220, "unit": "mmHg"}
